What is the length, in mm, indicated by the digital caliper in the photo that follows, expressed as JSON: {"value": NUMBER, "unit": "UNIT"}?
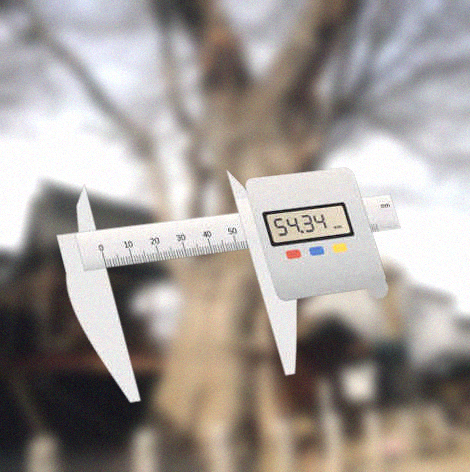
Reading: {"value": 54.34, "unit": "mm"}
